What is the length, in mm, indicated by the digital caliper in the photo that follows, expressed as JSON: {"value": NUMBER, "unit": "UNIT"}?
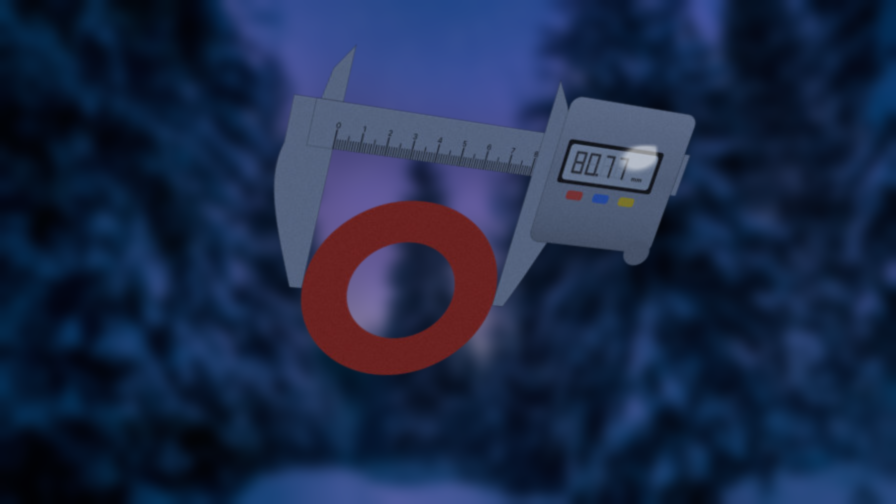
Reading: {"value": 80.77, "unit": "mm"}
